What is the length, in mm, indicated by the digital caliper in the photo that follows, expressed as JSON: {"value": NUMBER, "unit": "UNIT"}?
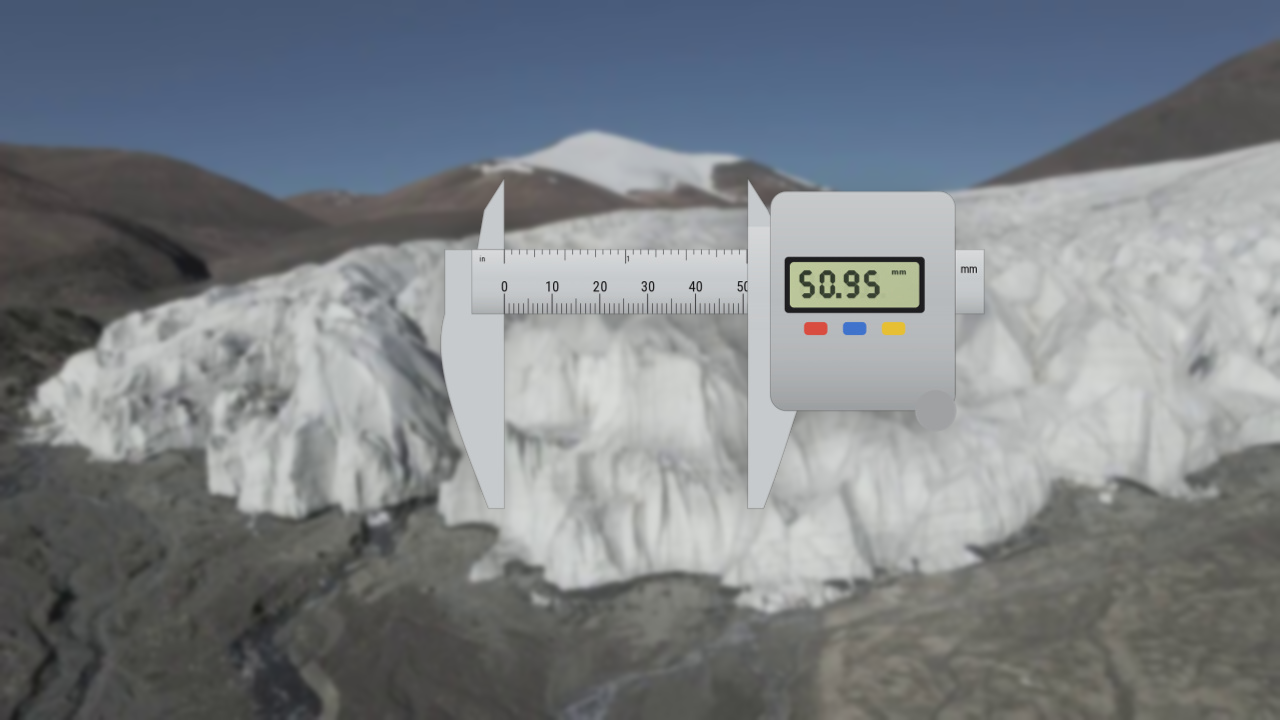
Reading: {"value": 50.95, "unit": "mm"}
